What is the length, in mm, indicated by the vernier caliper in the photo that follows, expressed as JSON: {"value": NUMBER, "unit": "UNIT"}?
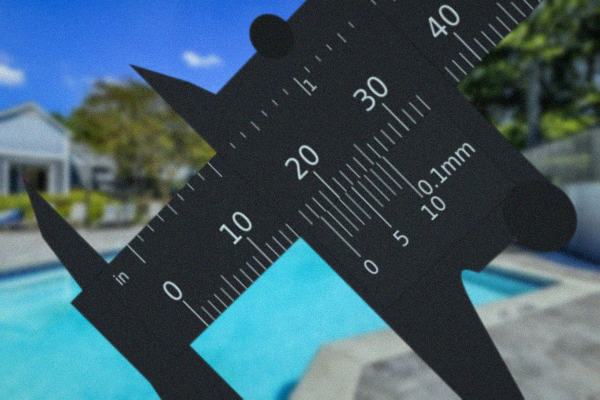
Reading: {"value": 17.2, "unit": "mm"}
